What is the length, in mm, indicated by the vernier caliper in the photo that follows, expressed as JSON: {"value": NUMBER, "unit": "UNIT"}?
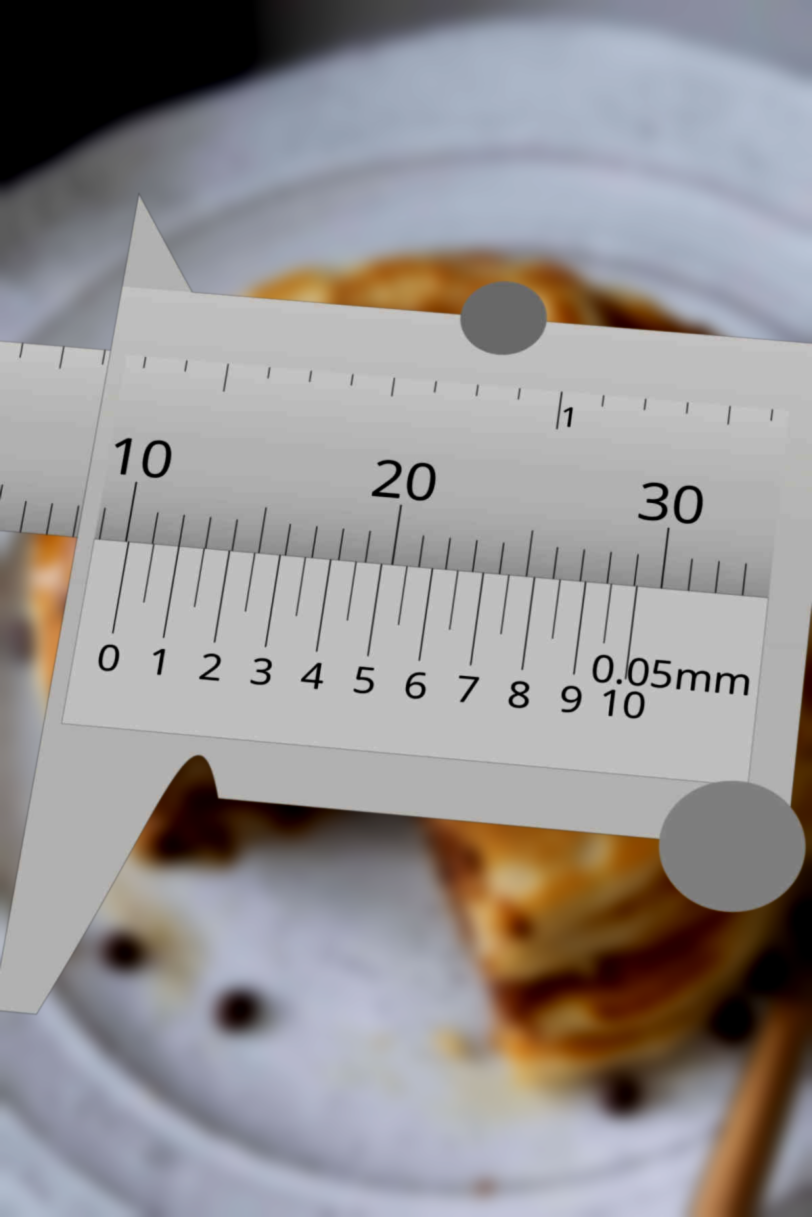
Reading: {"value": 10.10, "unit": "mm"}
